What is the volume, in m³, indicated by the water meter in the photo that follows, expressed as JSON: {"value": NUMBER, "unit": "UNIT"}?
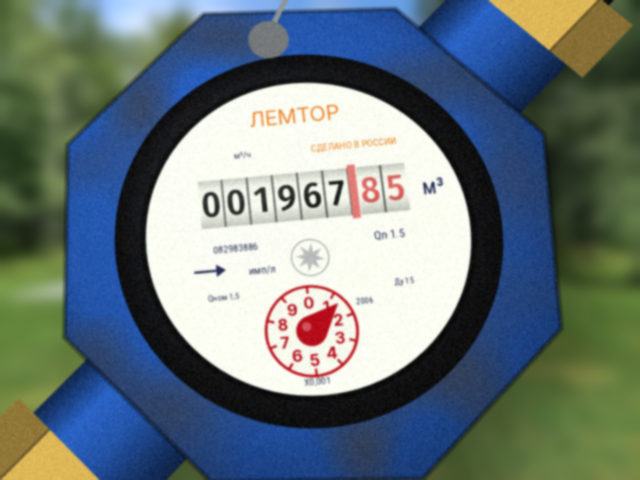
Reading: {"value": 1967.851, "unit": "m³"}
